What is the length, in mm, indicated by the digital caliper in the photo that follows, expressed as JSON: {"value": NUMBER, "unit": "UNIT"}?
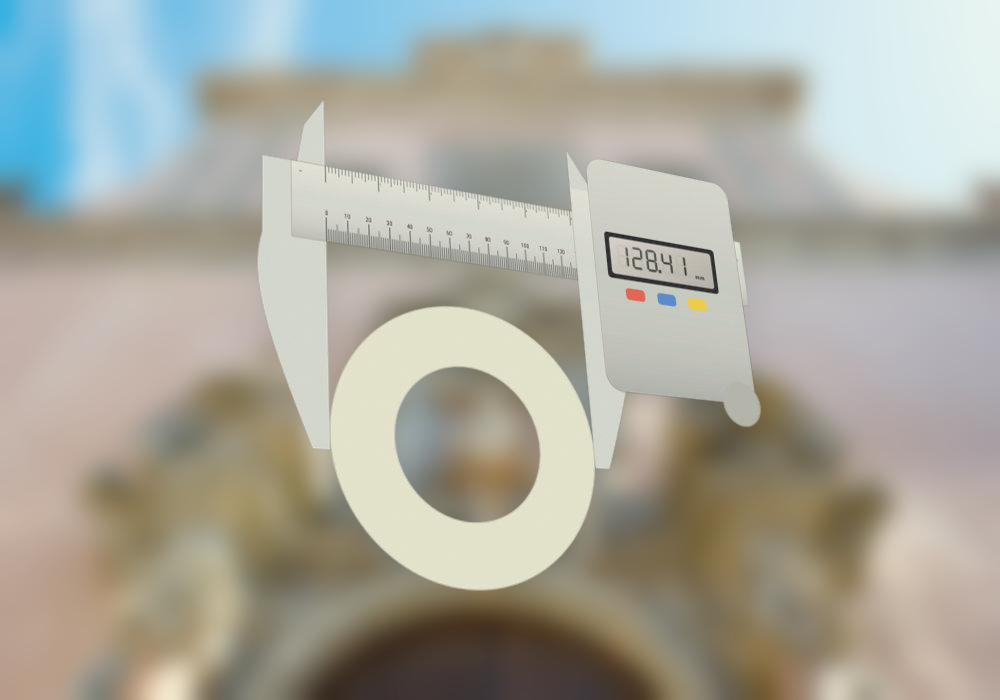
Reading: {"value": 128.41, "unit": "mm"}
